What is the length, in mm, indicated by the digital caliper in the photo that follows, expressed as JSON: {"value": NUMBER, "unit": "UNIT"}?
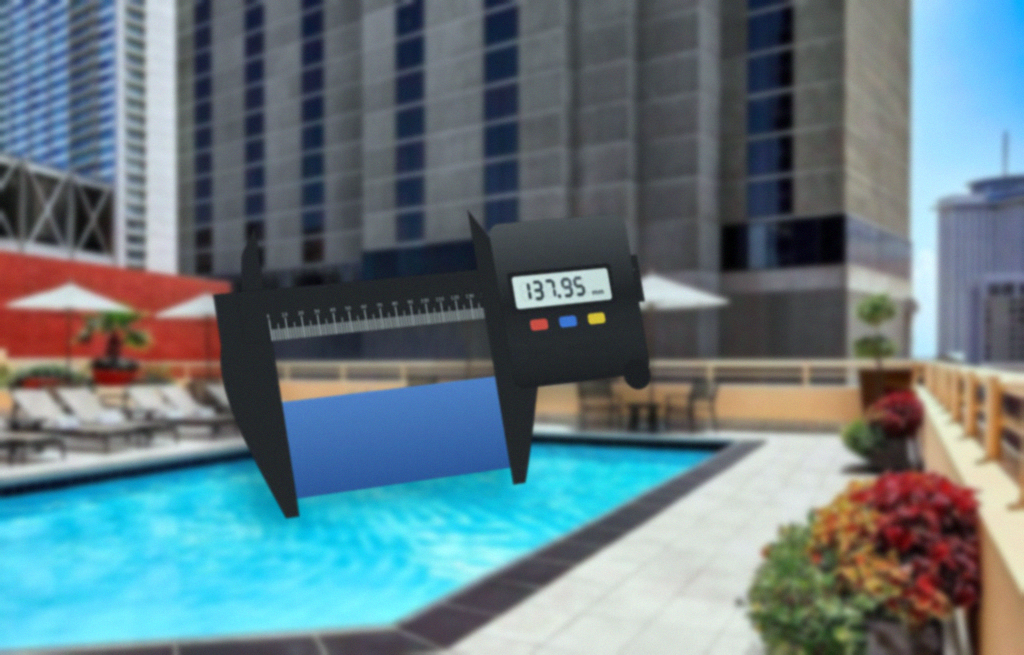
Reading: {"value": 137.95, "unit": "mm"}
